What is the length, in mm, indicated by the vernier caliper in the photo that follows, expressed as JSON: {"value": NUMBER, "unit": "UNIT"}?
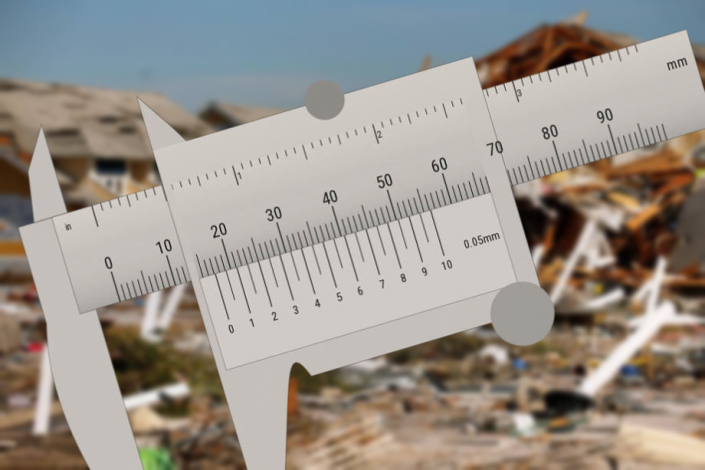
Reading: {"value": 17.2, "unit": "mm"}
